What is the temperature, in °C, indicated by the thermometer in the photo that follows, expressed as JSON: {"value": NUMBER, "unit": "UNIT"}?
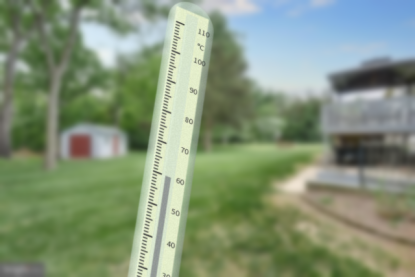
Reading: {"value": 60, "unit": "°C"}
